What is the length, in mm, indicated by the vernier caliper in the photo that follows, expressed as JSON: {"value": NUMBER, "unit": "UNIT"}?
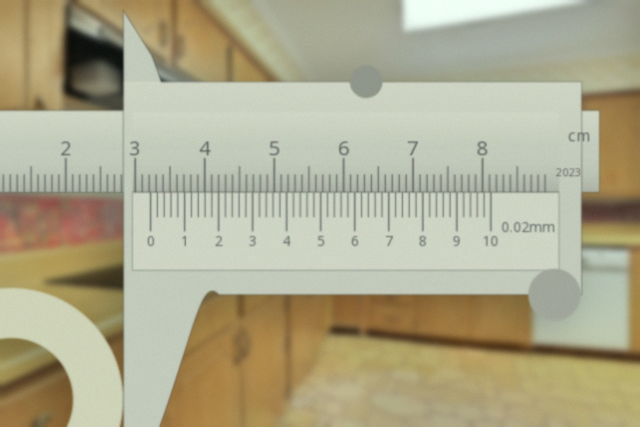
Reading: {"value": 32.2, "unit": "mm"}
